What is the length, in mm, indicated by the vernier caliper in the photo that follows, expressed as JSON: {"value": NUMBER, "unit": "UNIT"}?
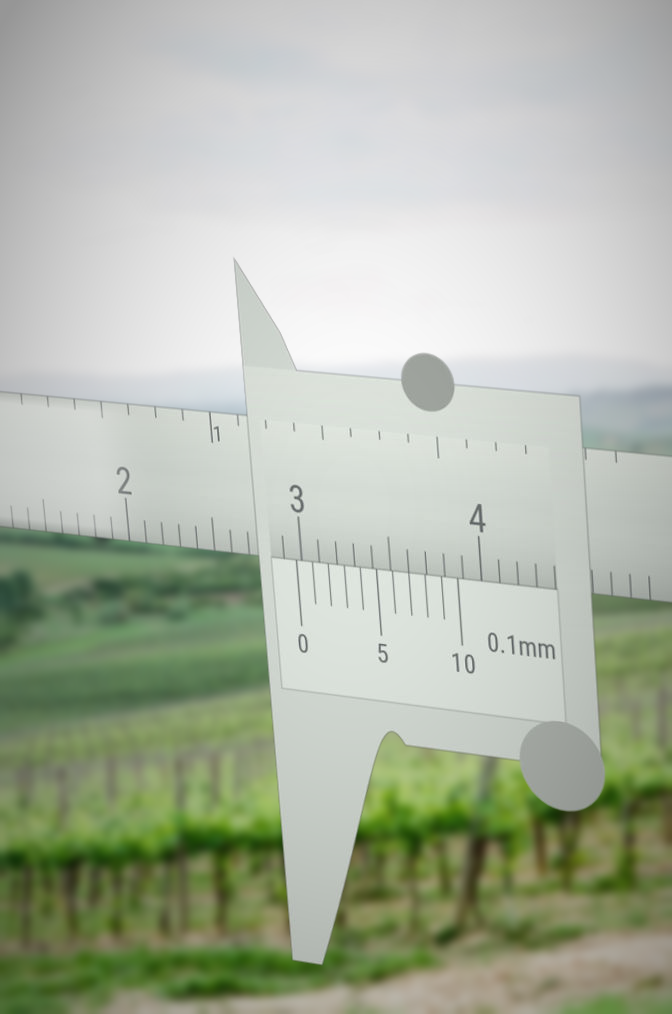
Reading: {"value": 29.7, "unit": "mm"}
